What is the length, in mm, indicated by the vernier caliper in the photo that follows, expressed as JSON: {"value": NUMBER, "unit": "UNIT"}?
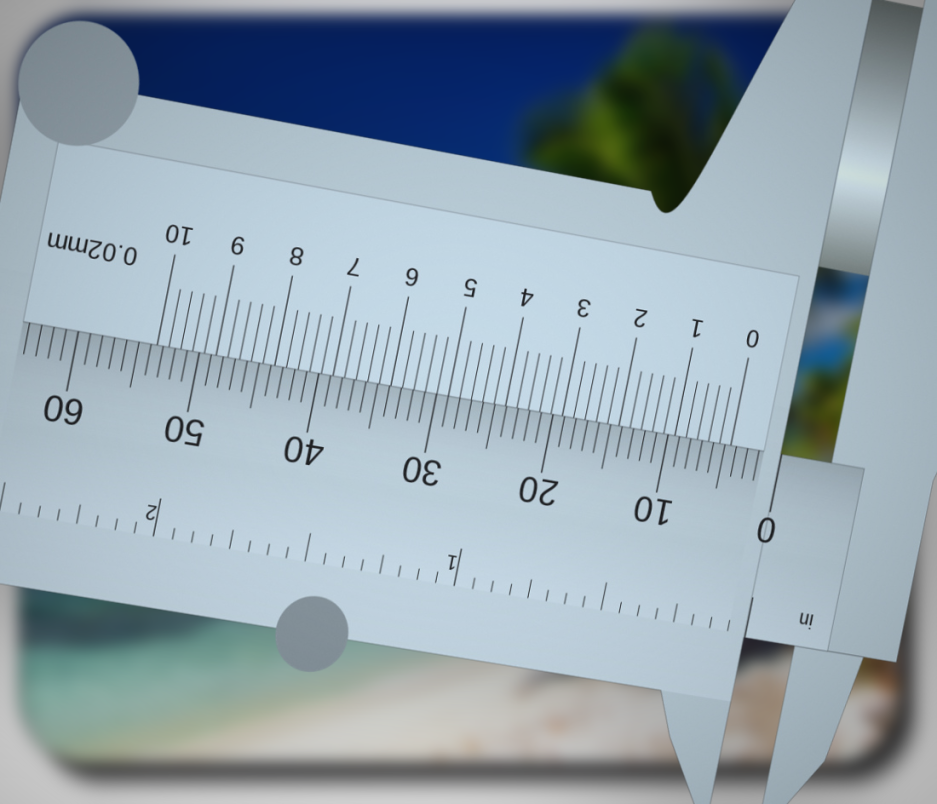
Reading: {"value": 4.5, "unit": "mm"}
